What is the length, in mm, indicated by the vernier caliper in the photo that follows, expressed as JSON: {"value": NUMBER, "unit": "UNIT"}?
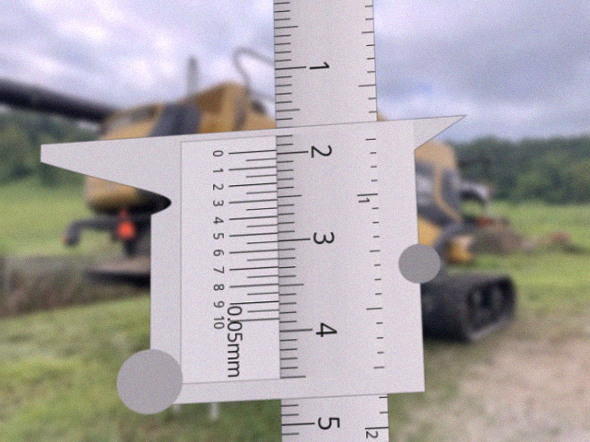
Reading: {"value": 19.6, "unit": "mm"}
